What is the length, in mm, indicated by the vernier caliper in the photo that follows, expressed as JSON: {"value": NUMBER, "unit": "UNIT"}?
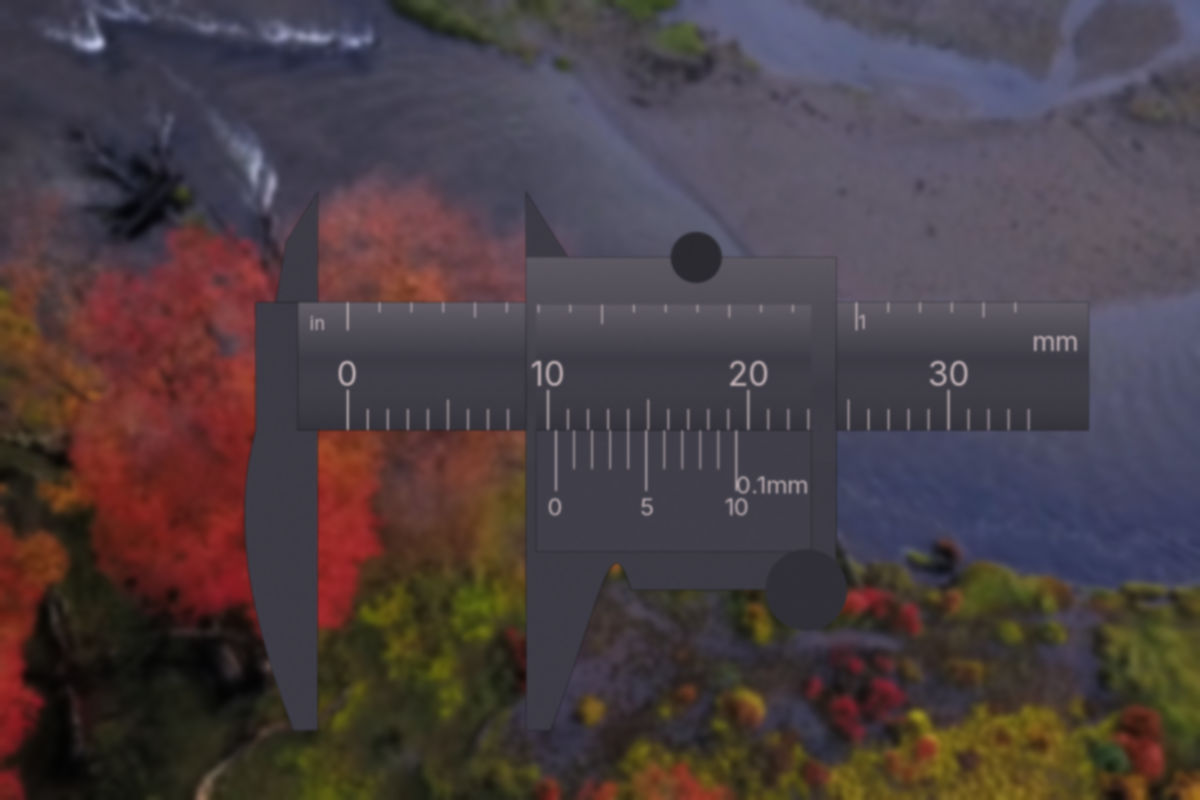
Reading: {"value": 10.4, "unit": "mm"}
